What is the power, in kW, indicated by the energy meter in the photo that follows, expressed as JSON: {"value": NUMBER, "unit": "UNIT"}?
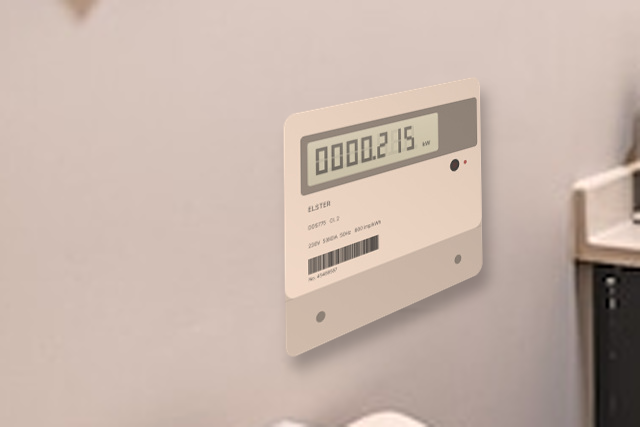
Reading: {"value": 0.215, "unit": "kW"}
